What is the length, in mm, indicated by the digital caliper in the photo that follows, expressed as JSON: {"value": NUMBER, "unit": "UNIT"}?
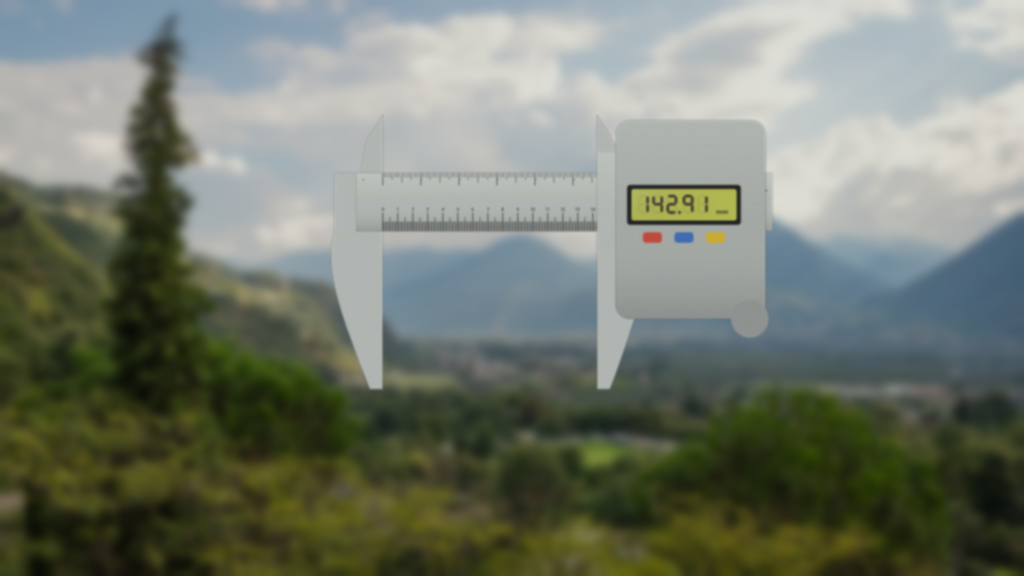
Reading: {"value": 142.91, "unit": "mm"}
